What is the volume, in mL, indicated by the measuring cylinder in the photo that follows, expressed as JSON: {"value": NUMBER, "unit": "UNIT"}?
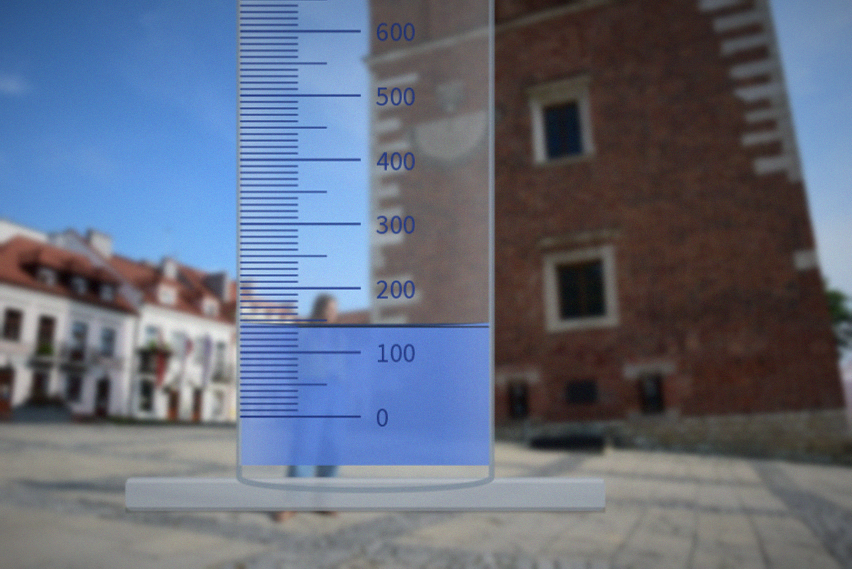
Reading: {"value": 140, "unit": "mL"}
